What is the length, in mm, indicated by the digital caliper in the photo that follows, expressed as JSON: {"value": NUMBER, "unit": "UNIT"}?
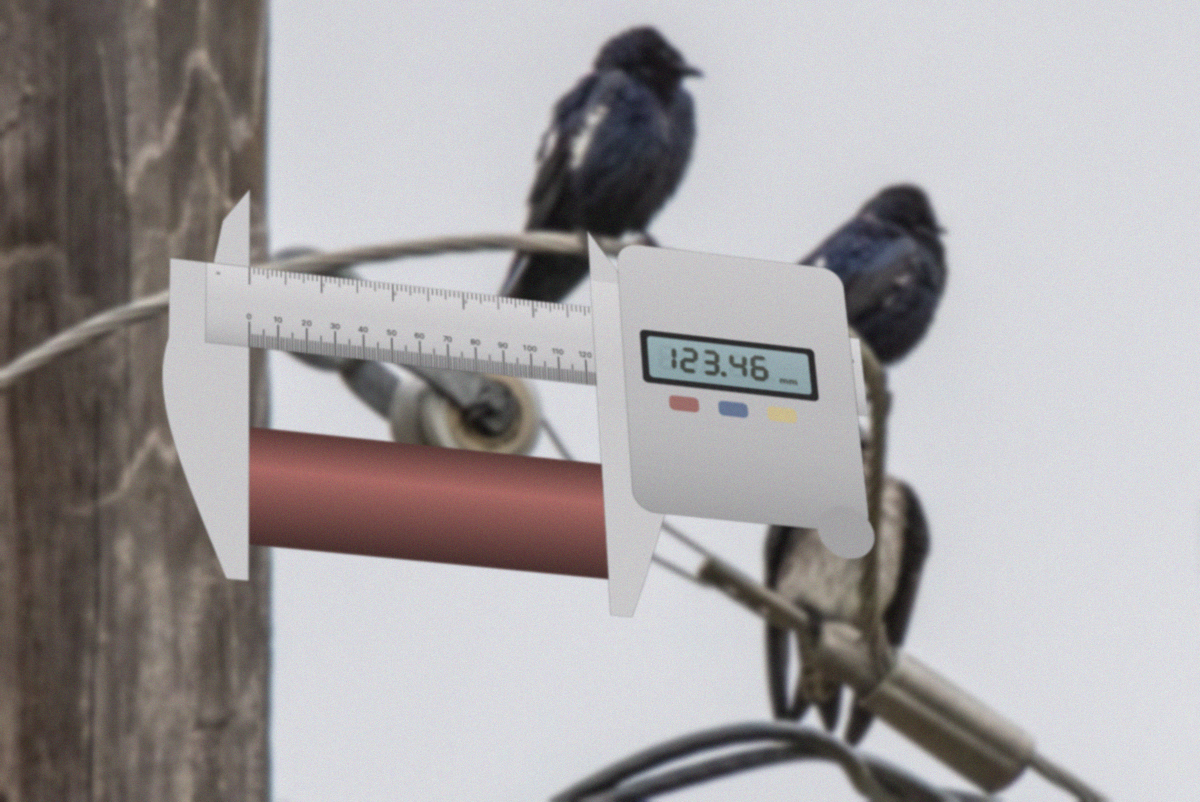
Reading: {"value": 123.46, "unit": "mm"}
